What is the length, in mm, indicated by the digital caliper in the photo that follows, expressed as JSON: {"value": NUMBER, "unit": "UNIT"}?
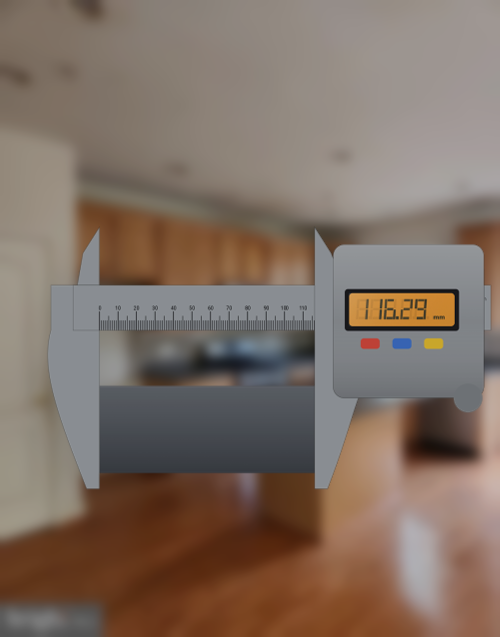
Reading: {"value": 116.29, "unit": "mm"}
